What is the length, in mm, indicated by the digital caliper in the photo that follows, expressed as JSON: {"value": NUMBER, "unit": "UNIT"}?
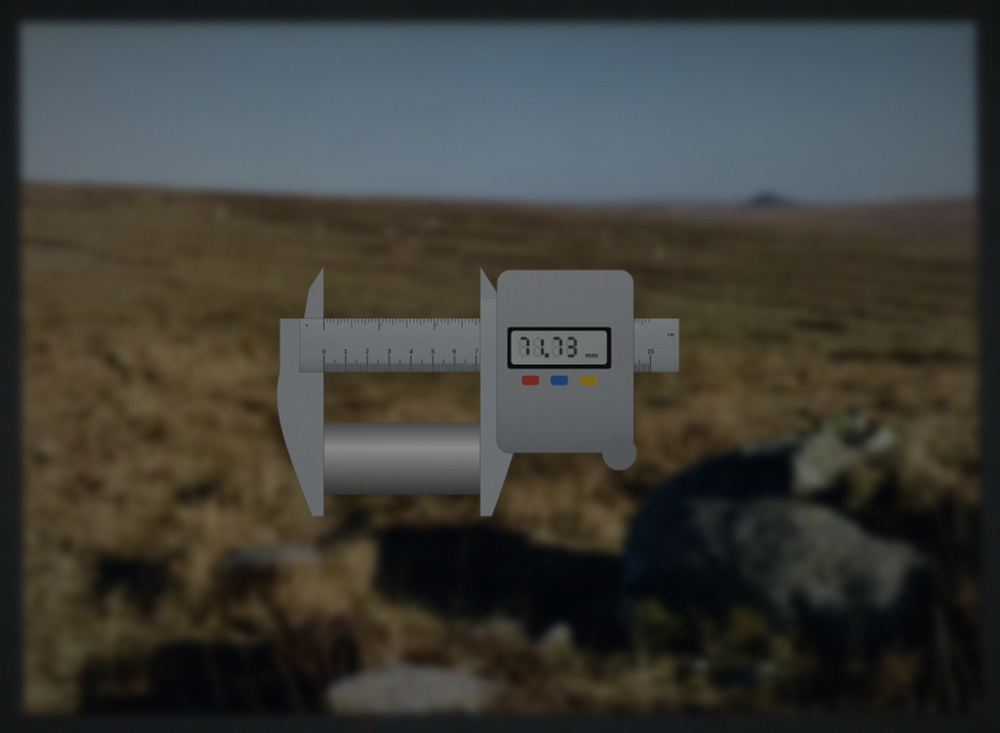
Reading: {"value": 71.73, "unit": "mm"}
